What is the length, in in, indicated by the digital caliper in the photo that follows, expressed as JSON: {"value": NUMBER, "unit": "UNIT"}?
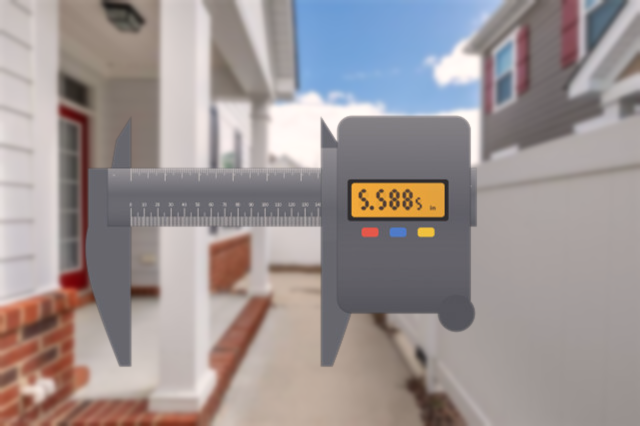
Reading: {"value": 5.5885, "unit": "in"}
